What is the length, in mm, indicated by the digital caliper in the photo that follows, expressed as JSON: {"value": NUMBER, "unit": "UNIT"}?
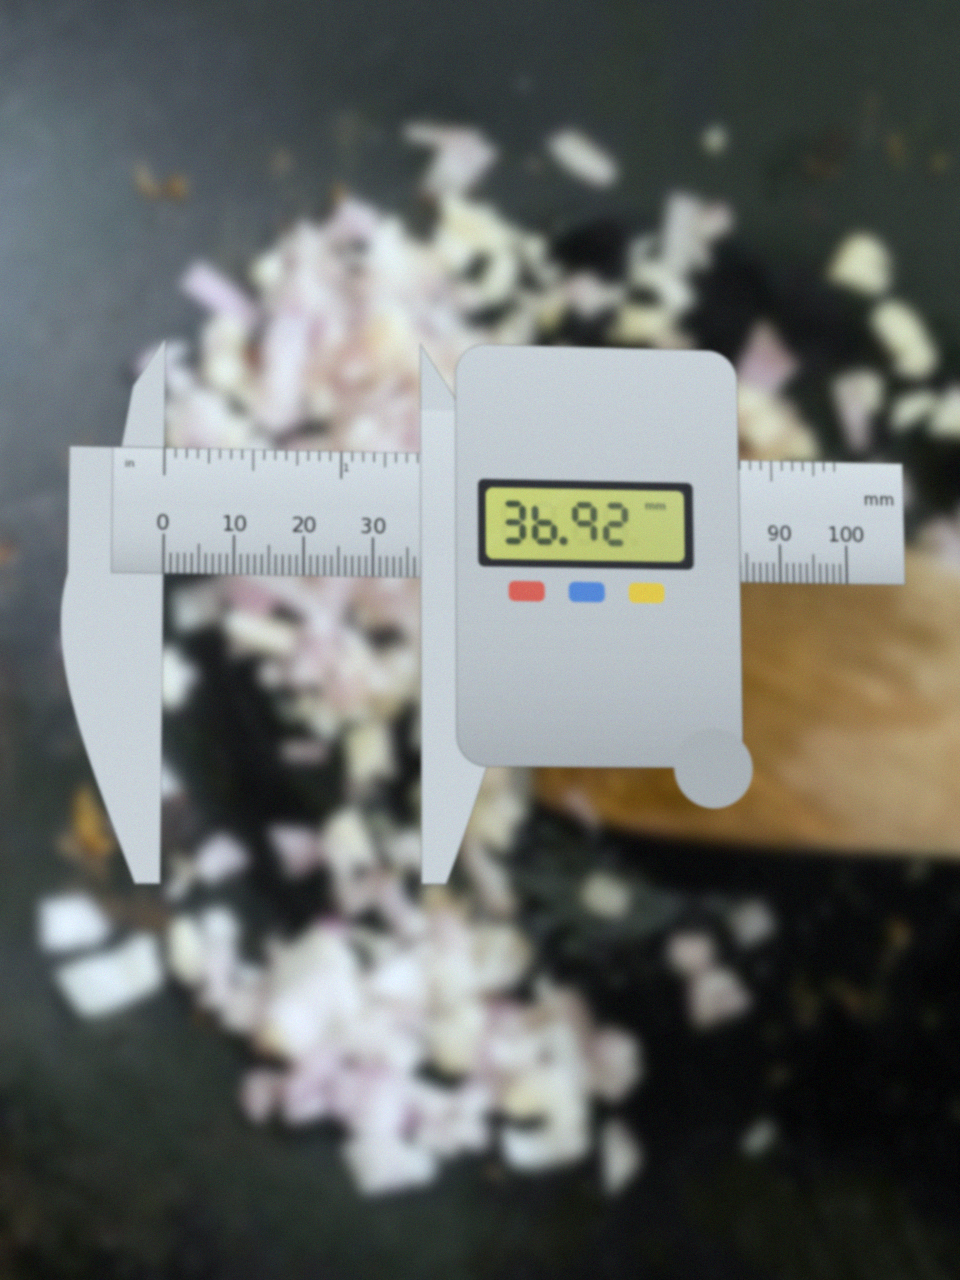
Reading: {"value": 36.92, "unit": "mm"}
